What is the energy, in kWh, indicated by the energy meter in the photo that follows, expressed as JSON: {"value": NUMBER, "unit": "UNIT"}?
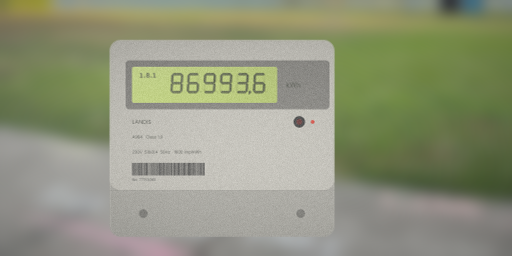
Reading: {"value": 86993.6, "unit": "kWh"}
